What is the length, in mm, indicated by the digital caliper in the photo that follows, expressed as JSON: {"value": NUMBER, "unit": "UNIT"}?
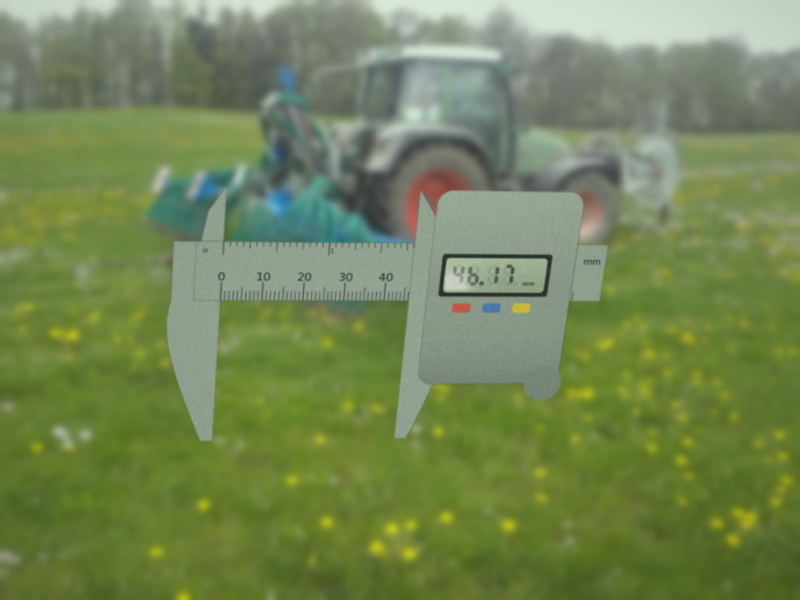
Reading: {"value": 46.17, "unit": "mm"}
